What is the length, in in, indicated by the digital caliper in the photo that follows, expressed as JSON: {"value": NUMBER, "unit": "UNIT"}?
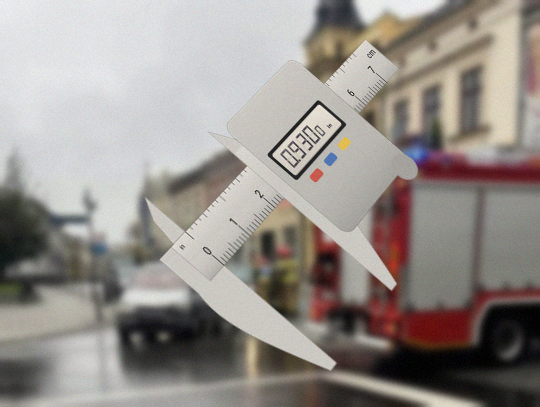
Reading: {"value": 0.9300, "unit": "in"}
